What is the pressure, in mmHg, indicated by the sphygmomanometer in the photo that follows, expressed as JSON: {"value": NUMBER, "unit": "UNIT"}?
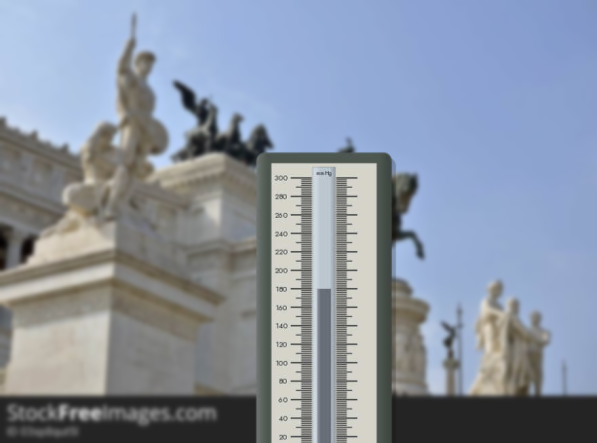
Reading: {"value": 180, "unit": "mmHg"}
